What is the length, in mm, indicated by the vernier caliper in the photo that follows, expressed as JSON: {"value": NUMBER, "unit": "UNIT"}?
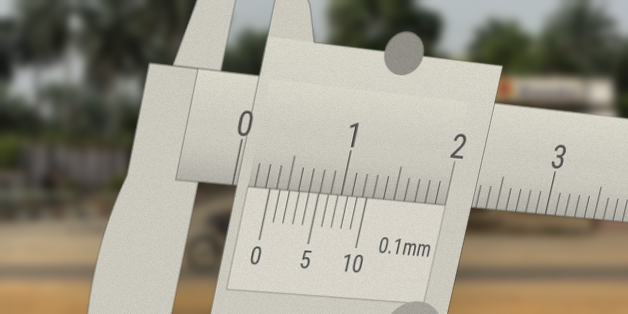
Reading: {"value": 3.4, "unit": "mm"}
